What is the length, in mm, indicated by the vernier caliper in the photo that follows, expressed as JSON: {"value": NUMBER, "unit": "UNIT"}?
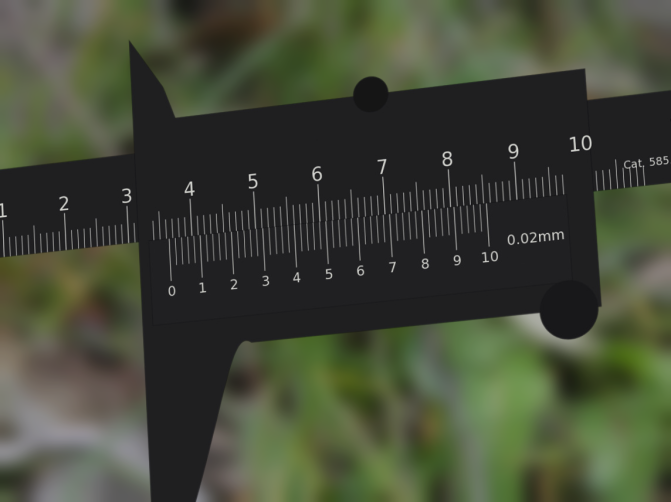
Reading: {"value": 36.4, "unit": "mm"}
